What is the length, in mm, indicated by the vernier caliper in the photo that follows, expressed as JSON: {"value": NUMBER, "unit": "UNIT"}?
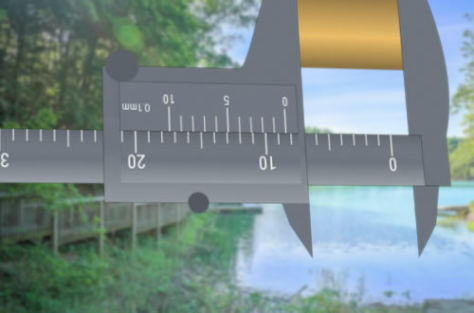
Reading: {"value": 8.4, "unit": "mm"}
